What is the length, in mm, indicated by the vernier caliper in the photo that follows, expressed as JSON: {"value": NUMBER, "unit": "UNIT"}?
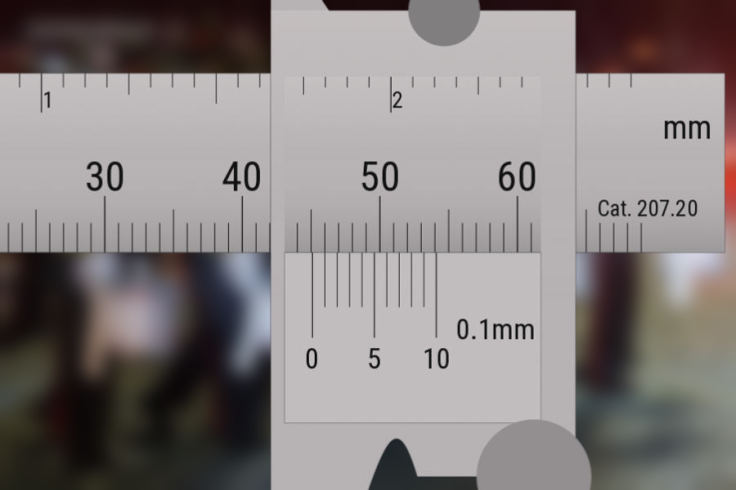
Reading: {"value": 45.1, "unit": "mm"}
